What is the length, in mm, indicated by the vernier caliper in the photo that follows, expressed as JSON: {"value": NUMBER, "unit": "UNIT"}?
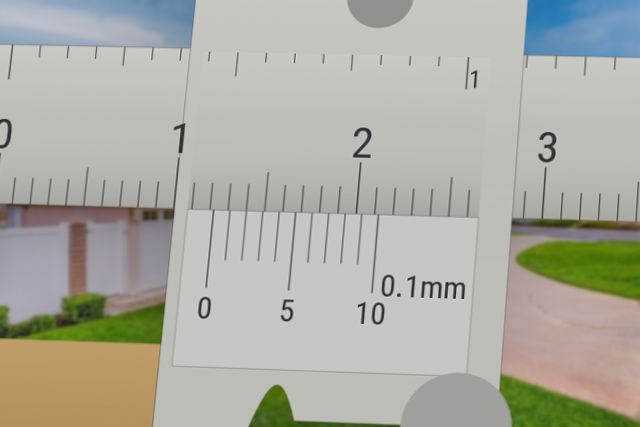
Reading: {"value": 12.2, "unit": "mm"}
